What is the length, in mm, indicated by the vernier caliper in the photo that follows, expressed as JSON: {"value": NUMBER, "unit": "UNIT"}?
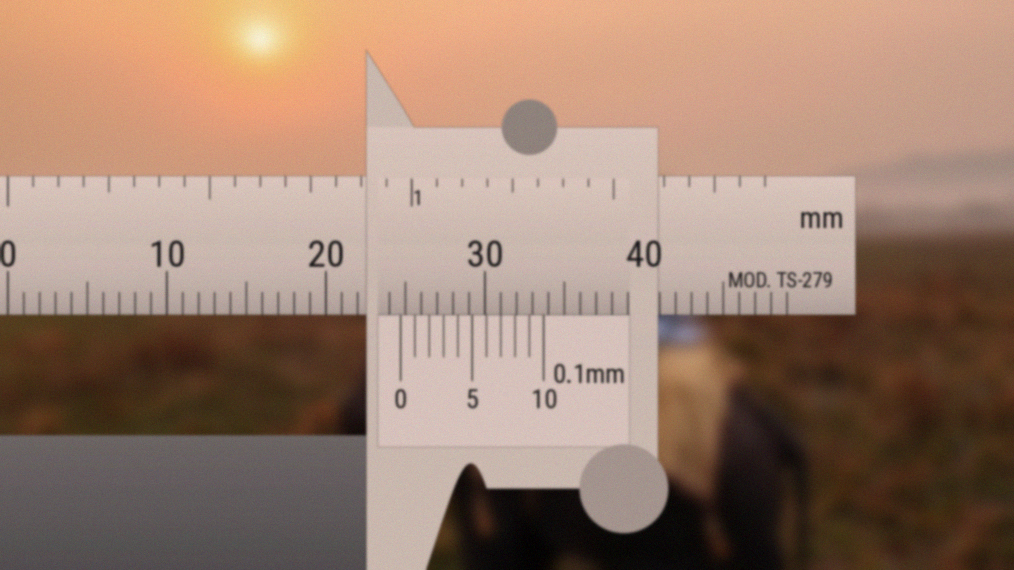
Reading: {"value": 24.7, "unit": "mm"}
